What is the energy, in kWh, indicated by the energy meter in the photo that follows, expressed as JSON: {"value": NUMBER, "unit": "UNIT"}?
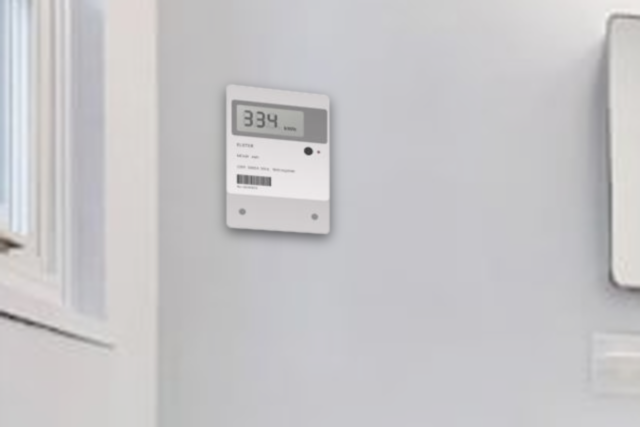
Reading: {"value": 334, "unit": "kWh"}
